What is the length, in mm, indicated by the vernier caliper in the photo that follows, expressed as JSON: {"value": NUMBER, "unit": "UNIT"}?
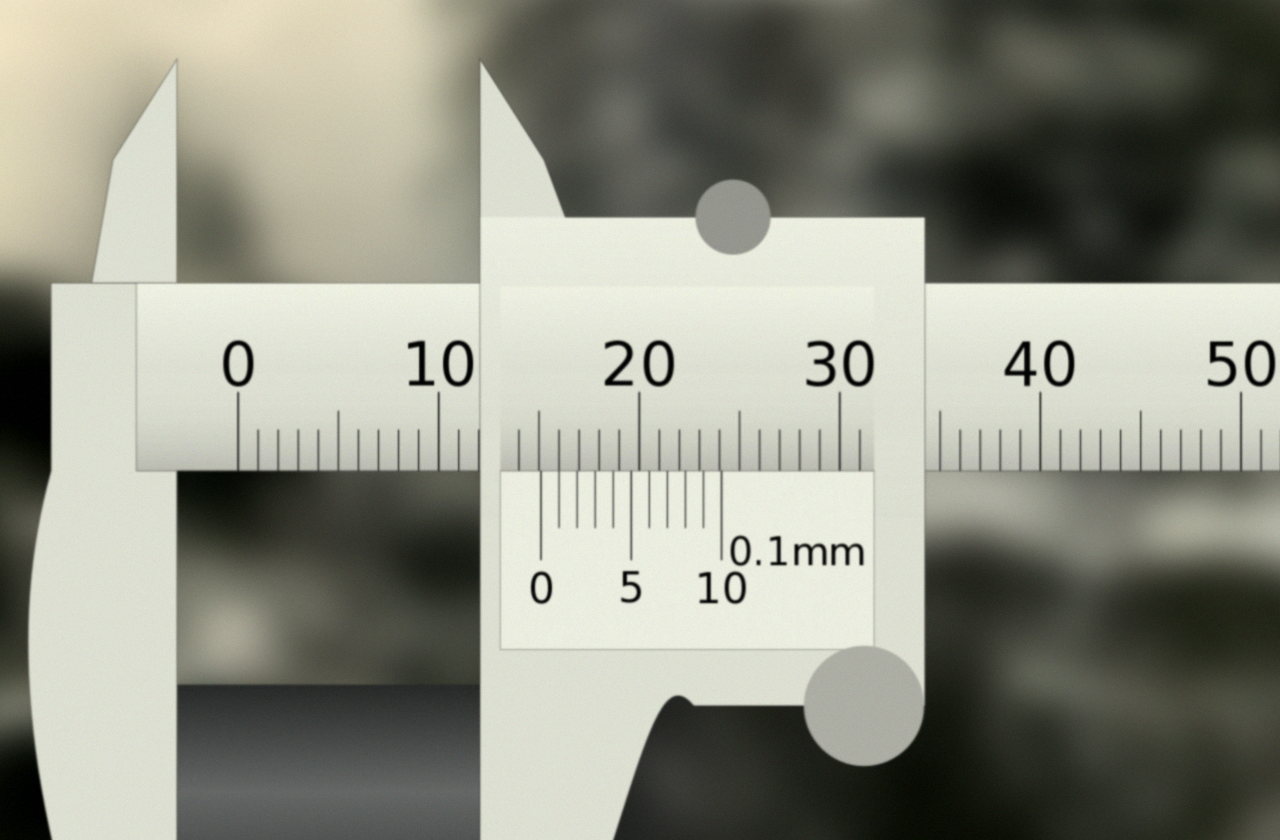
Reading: {"value": 15.1, "unit": "mm"}
